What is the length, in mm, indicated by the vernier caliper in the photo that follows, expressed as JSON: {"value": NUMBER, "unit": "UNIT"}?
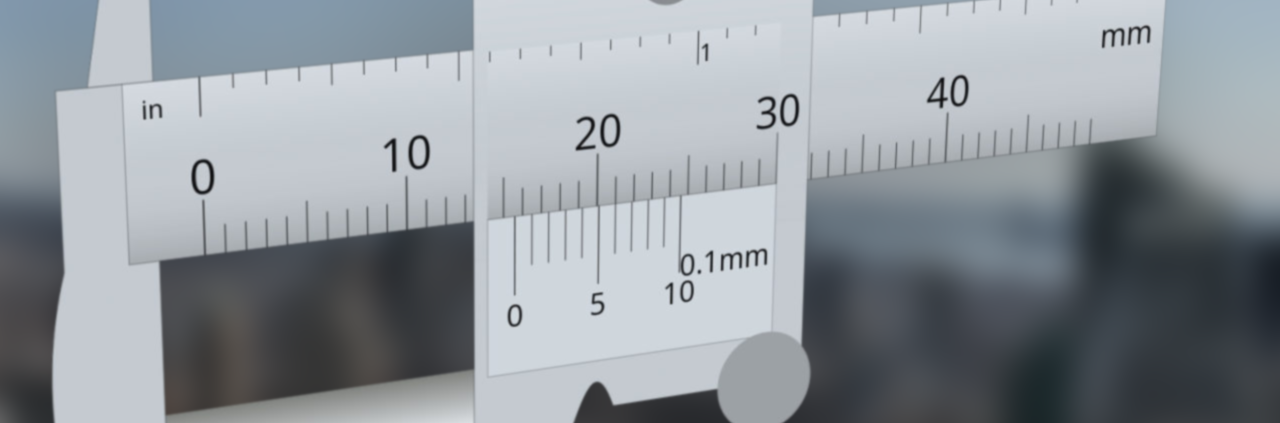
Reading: {"value": 15.6, "unit": "mm"}
